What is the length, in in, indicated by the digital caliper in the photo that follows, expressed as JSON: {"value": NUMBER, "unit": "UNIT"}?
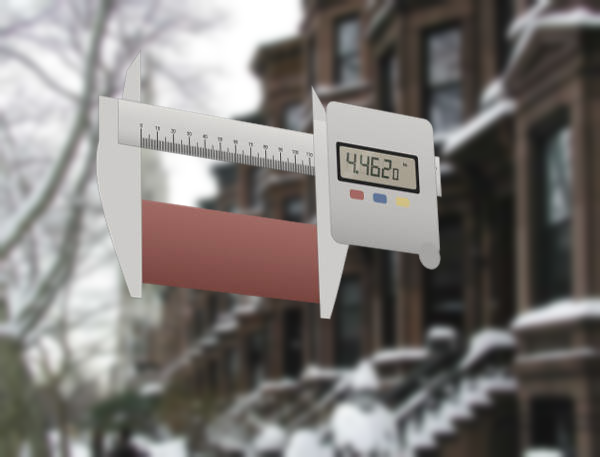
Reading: {"value": 4.4620, "unit": "in"}
